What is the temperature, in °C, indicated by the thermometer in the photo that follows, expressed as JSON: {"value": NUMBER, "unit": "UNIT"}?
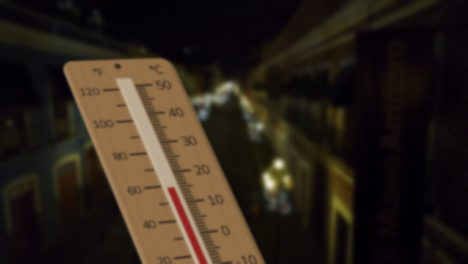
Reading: {"value": 15, "unit": "°C"}
